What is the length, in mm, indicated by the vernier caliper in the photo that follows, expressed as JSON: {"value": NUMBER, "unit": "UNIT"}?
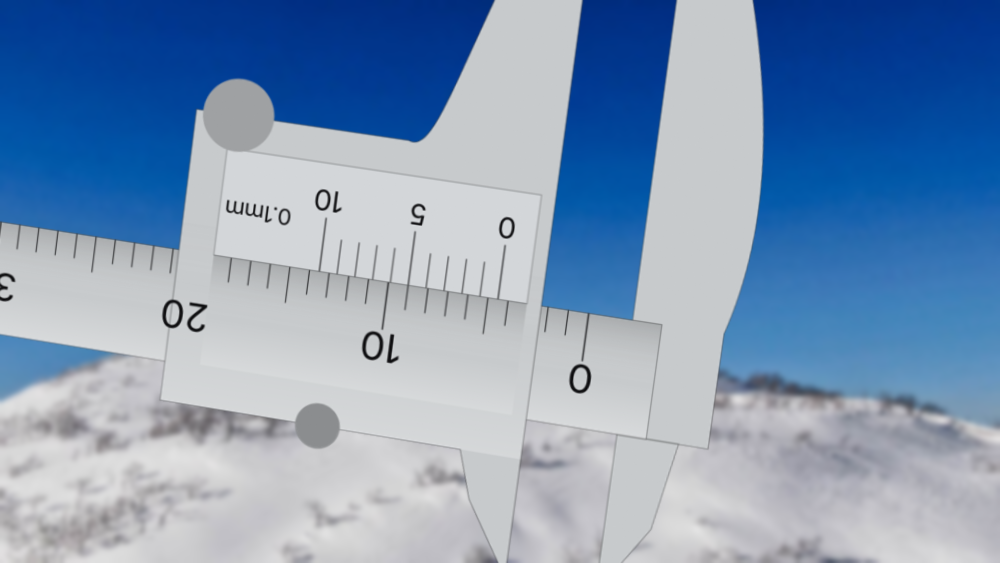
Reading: {"value": 4.5, "unit": "mm"}
